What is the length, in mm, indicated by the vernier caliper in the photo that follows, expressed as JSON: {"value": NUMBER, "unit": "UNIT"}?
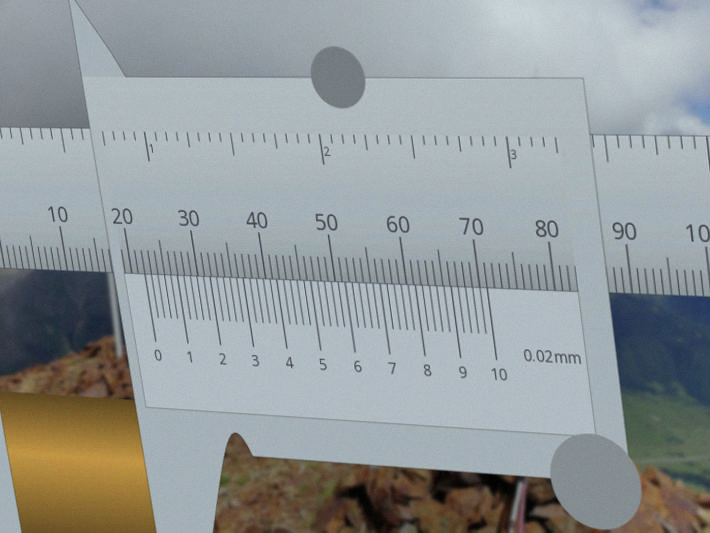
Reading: {"value": 22.0, "unit": "mm"}
